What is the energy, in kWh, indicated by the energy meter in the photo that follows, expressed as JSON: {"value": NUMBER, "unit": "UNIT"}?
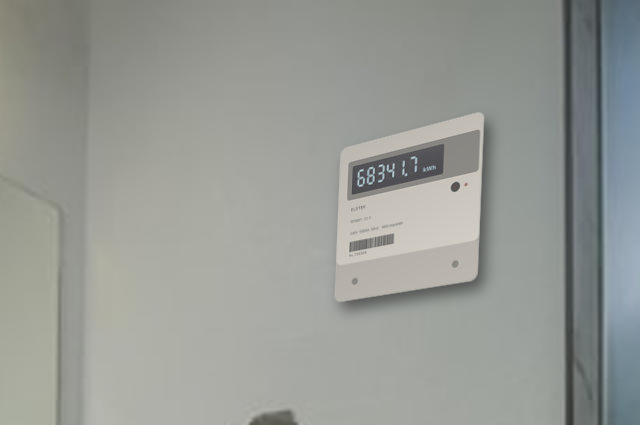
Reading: {"value": 68341.7, "unit": "kWh"}
